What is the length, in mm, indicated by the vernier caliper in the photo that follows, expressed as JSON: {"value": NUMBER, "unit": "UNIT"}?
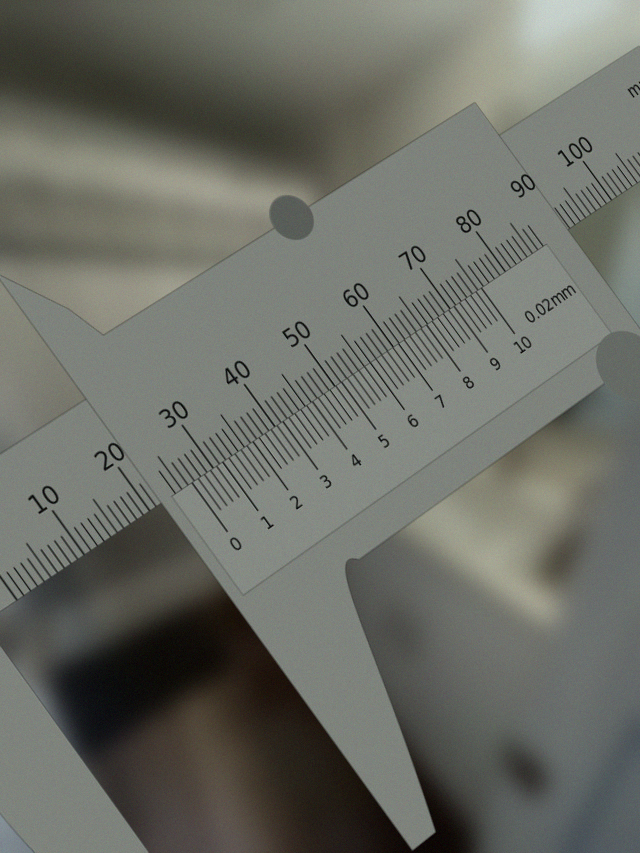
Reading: {"value": 26.6, "unit": "mm"}
